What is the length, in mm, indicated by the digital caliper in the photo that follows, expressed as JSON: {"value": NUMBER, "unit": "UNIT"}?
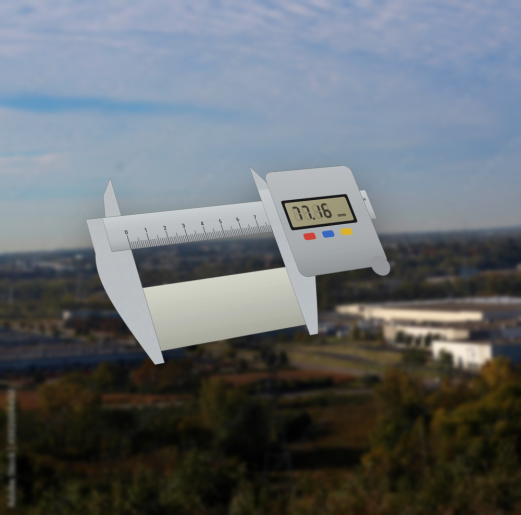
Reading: {"value": 77.16, "unit": "mm"}
